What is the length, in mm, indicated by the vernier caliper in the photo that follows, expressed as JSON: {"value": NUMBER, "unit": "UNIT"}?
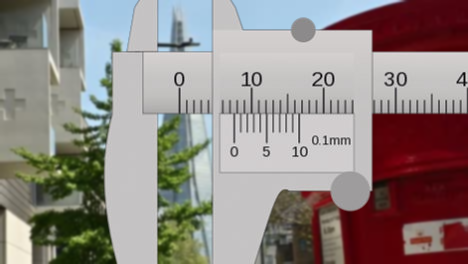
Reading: {"value": 7.6, "unit": "mm"}
